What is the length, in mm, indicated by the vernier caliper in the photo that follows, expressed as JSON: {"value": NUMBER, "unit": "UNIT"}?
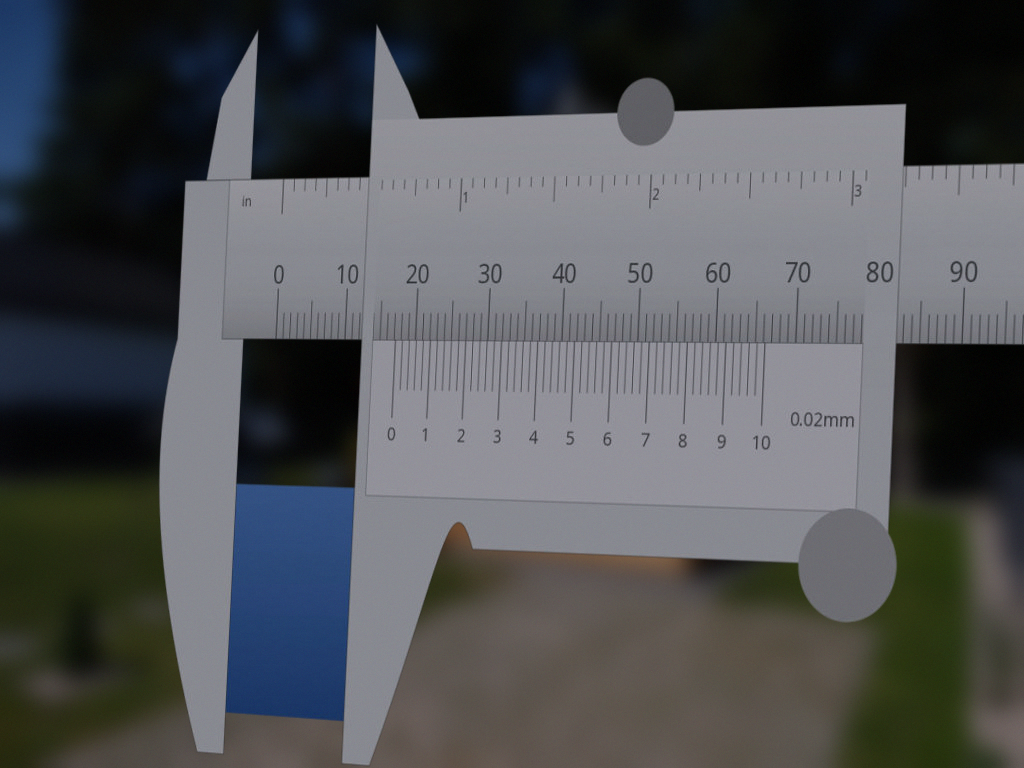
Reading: {"value": 17.2, "unit": "mm"}
